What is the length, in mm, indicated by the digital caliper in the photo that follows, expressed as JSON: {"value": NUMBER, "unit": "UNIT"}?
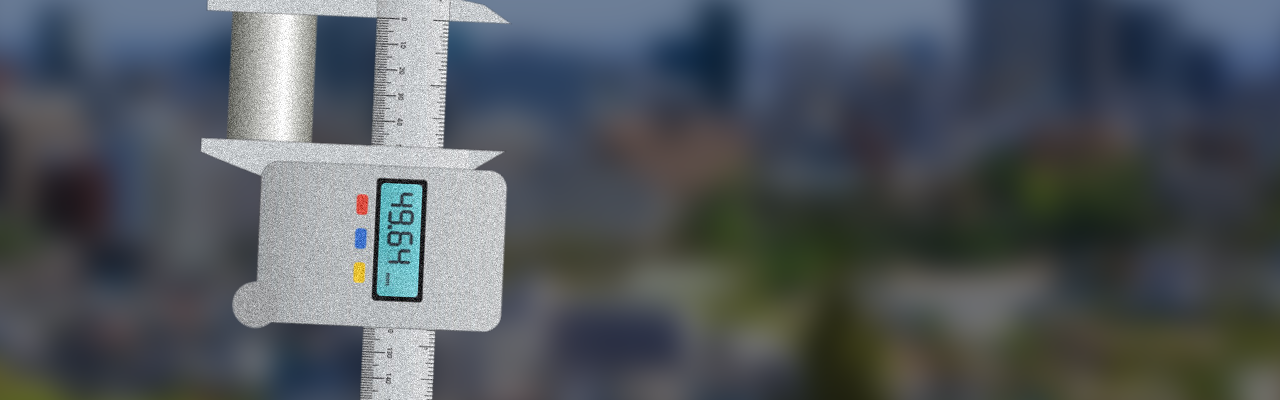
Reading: {"value": 49.64, "unit": "mm"}
